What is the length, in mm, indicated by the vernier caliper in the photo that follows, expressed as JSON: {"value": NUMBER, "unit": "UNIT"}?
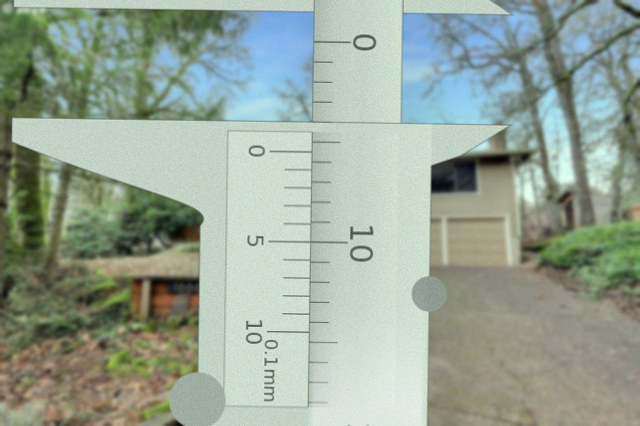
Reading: {"value": 5.5, "unit": "mm"}
